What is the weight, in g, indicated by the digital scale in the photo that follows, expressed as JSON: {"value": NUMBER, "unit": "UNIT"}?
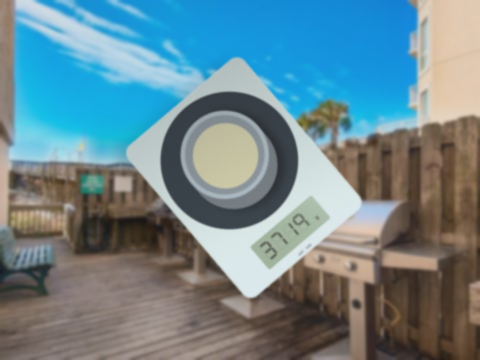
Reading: {"value": 3719, "unit": "g"}
